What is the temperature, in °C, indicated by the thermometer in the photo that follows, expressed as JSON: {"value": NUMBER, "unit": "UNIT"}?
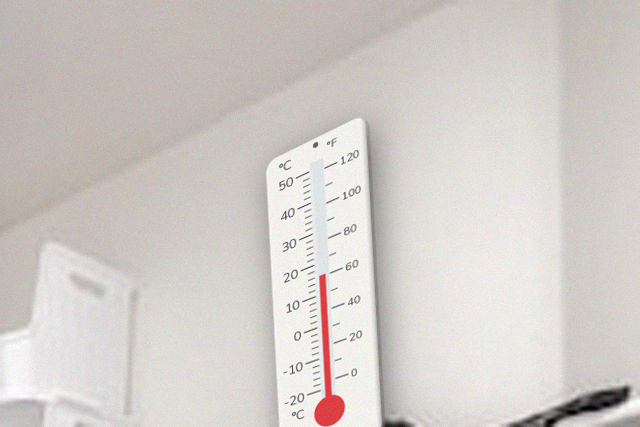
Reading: {"value": 16, "unit": "°C"}
